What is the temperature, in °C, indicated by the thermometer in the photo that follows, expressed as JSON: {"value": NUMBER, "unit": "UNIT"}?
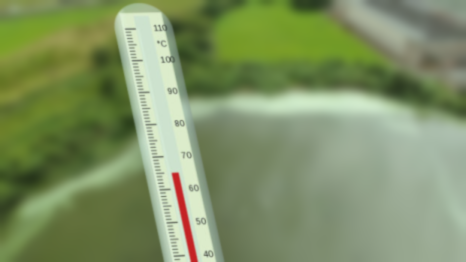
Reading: {"value": 65, "unit": "°C"}
